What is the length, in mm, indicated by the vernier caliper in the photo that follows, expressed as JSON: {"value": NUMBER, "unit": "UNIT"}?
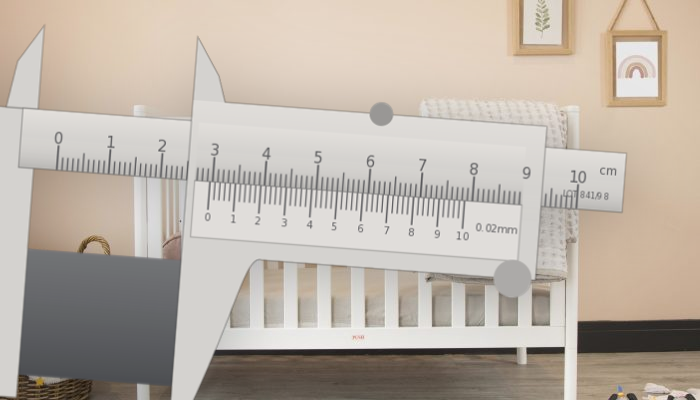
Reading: {"value": 29.5, "unit": "mm"}
